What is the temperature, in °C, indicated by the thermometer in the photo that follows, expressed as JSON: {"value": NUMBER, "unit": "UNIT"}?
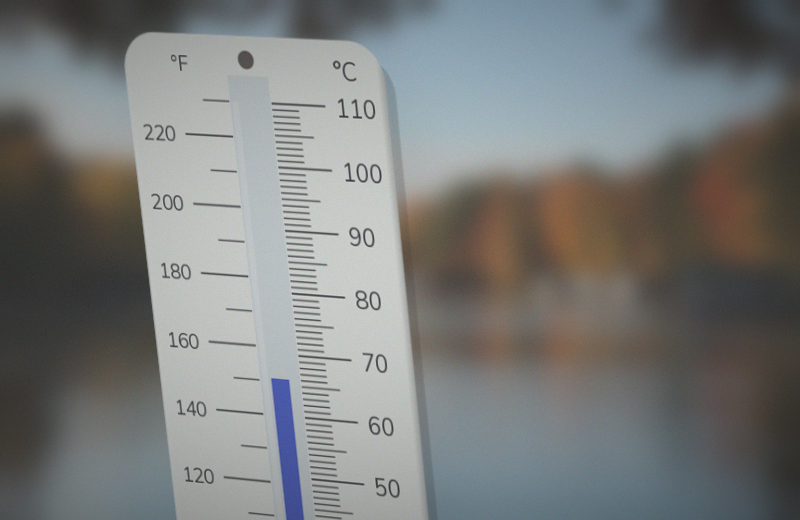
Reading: {"value": 66, "unit": "°C"}
